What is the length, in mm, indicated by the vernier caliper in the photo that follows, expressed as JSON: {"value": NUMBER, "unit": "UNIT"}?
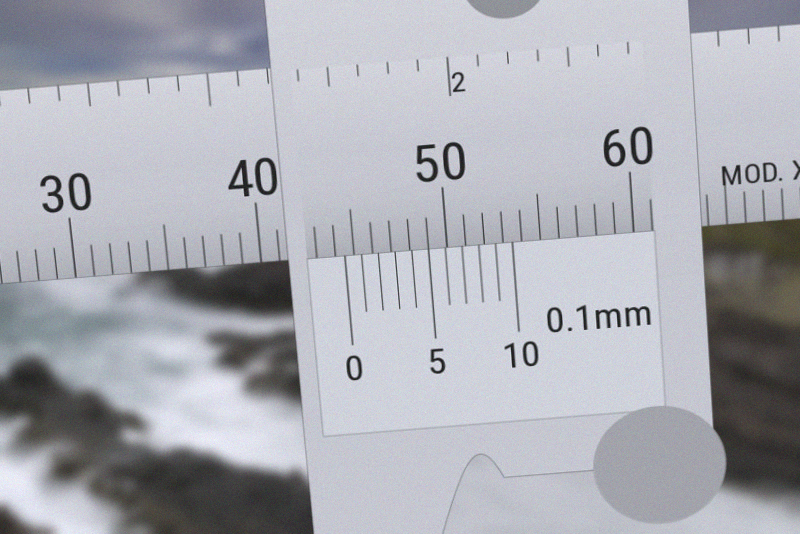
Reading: {"value": 44.5, "unit": "mm"}
